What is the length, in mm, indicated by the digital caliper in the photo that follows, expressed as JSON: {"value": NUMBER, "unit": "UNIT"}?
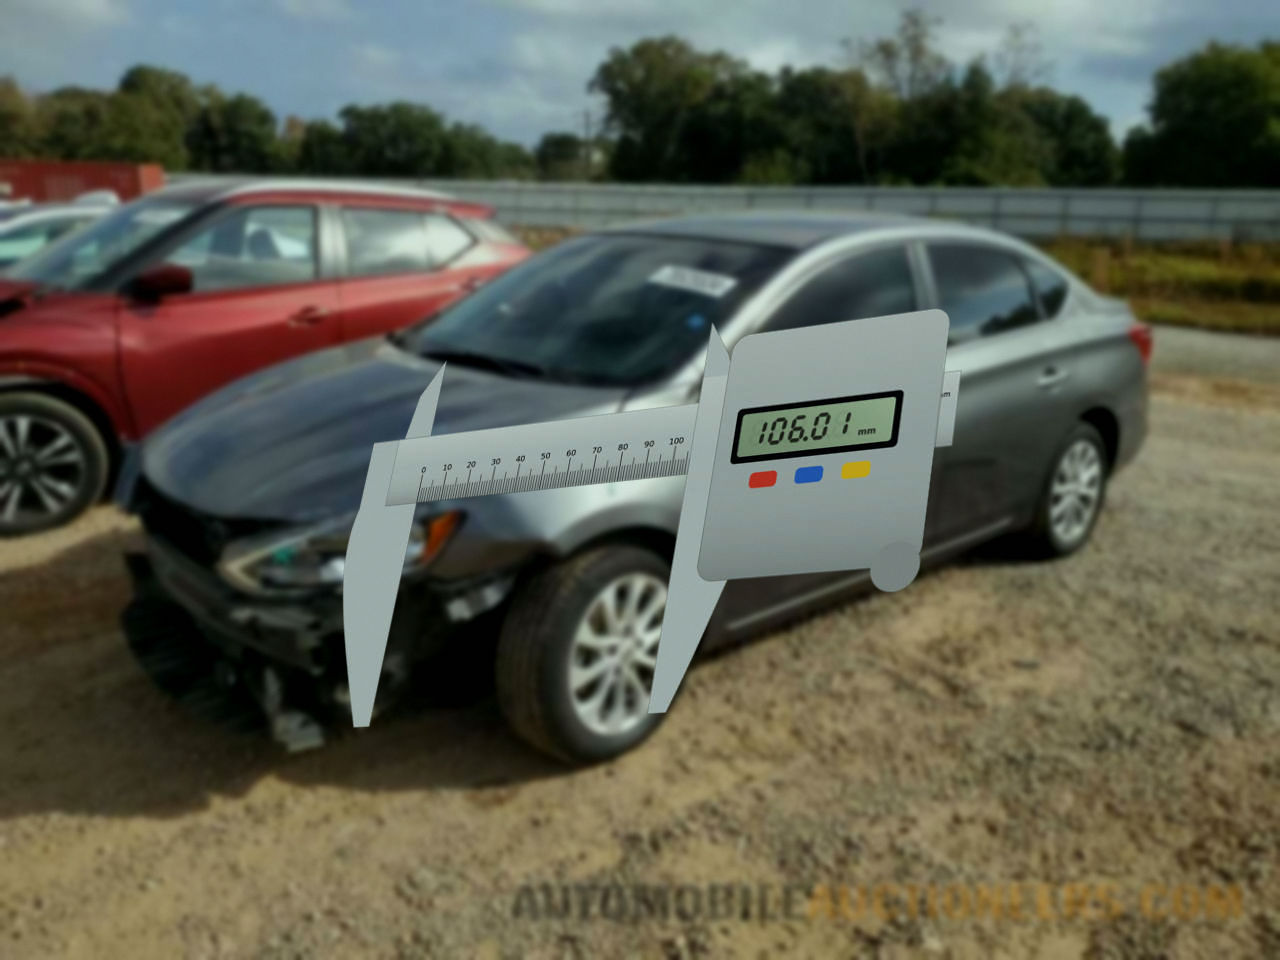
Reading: {"value": 106.01, "unit": "mm"}
